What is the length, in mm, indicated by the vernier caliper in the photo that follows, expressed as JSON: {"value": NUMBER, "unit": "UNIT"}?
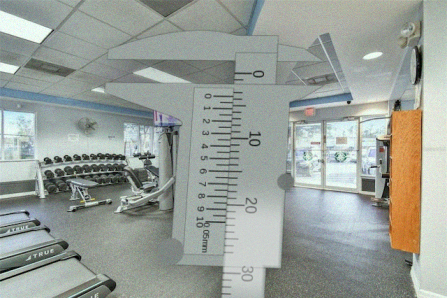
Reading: {"value": 3.6, "unit": "mm"}
